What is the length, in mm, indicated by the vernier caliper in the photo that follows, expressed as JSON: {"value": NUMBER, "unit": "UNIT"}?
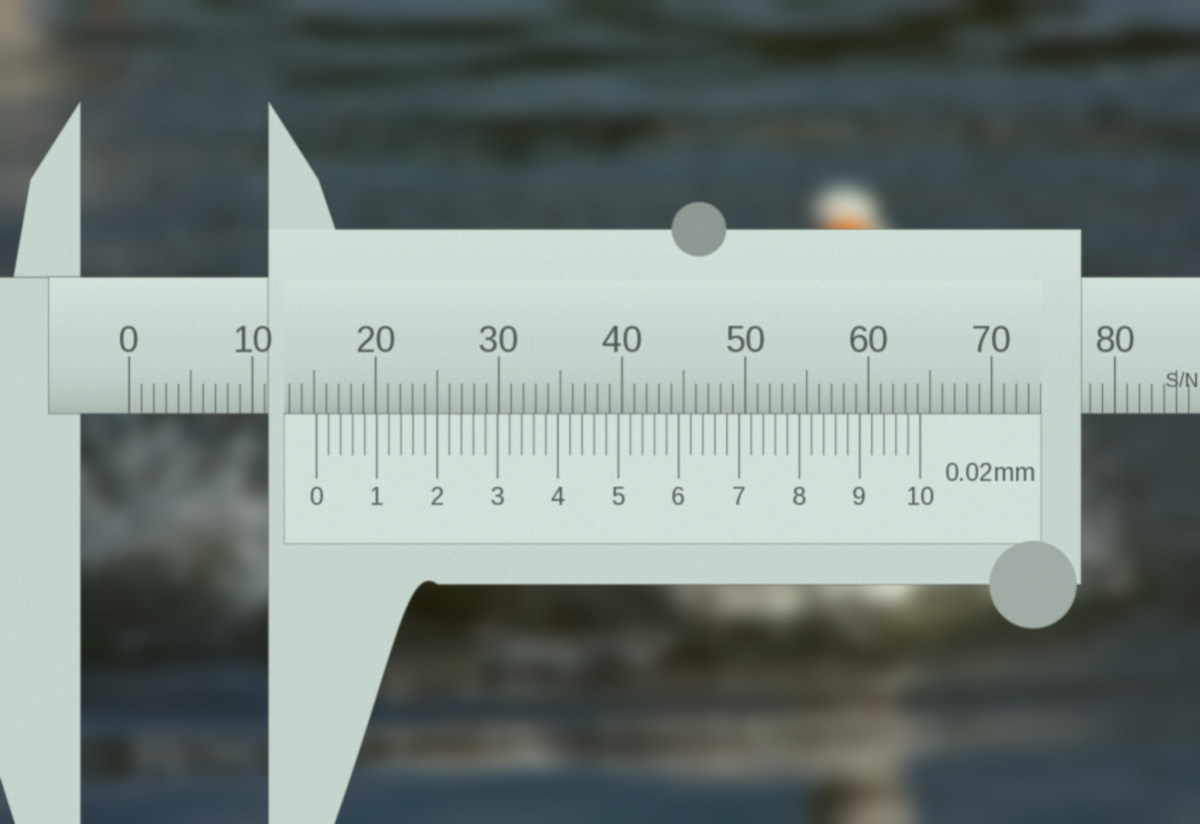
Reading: {"value": 15.2, "unit": "mm"}
